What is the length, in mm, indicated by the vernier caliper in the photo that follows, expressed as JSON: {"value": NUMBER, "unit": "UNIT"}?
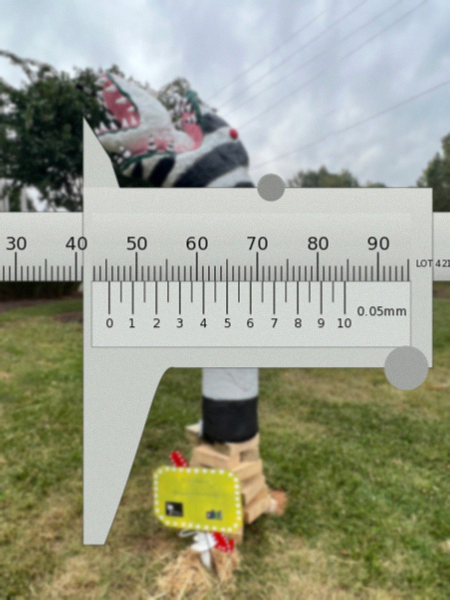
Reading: {"value": 45.5, "unit": "mm"}
